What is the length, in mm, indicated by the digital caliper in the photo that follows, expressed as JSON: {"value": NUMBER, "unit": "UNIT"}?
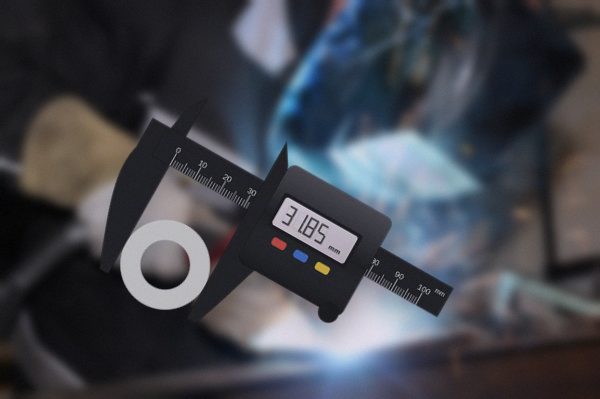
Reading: {"value": 31.85, "unit": "mm"}
